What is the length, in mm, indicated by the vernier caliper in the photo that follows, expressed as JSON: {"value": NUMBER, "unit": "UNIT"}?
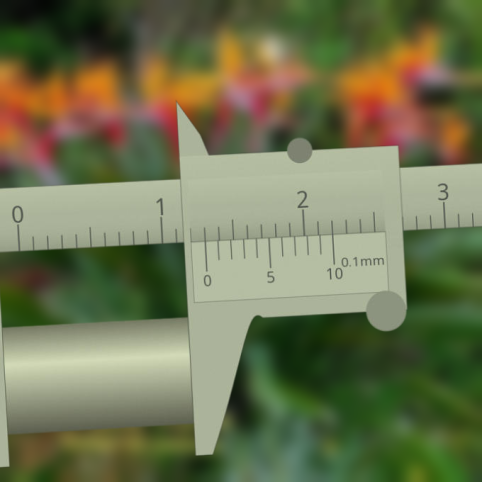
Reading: {"value": 13.0, "unit": "mm"}
